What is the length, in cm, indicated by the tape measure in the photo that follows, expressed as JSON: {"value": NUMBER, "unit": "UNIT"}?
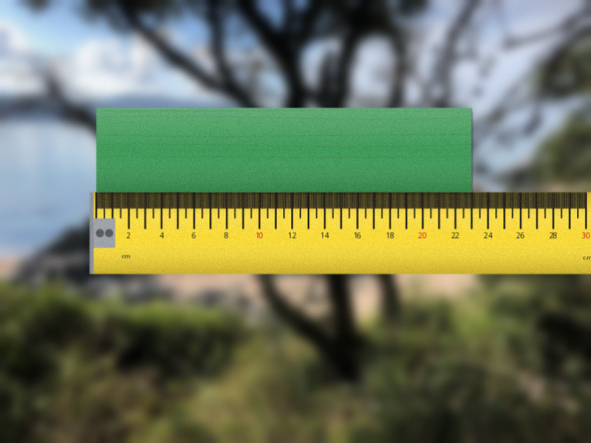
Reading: {"value": 23, "unit": "cm"}
